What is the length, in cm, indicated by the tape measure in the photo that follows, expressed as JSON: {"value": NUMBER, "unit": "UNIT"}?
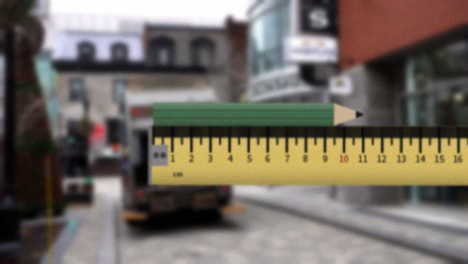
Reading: {"value": 11, "unit": "cm"}
